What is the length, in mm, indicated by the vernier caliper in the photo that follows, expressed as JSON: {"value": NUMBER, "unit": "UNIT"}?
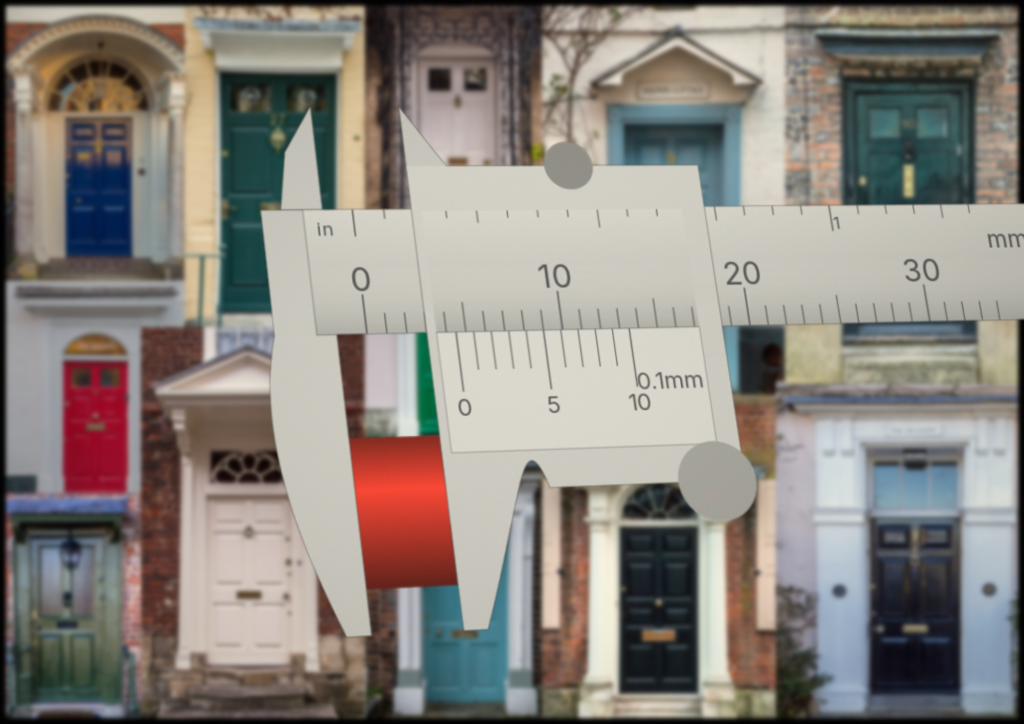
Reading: {"value": 4.5, "unit": "mm"}
